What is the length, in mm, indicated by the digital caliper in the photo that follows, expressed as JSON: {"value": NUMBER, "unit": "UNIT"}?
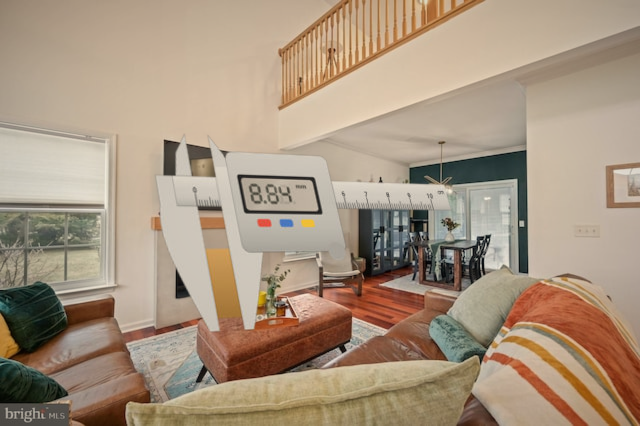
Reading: {"value": 8.84, "unit": "mm"}
